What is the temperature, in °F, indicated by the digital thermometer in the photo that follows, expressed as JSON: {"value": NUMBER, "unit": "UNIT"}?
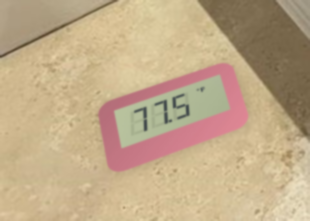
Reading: {"value": 77.5, "unit": "°F"}
